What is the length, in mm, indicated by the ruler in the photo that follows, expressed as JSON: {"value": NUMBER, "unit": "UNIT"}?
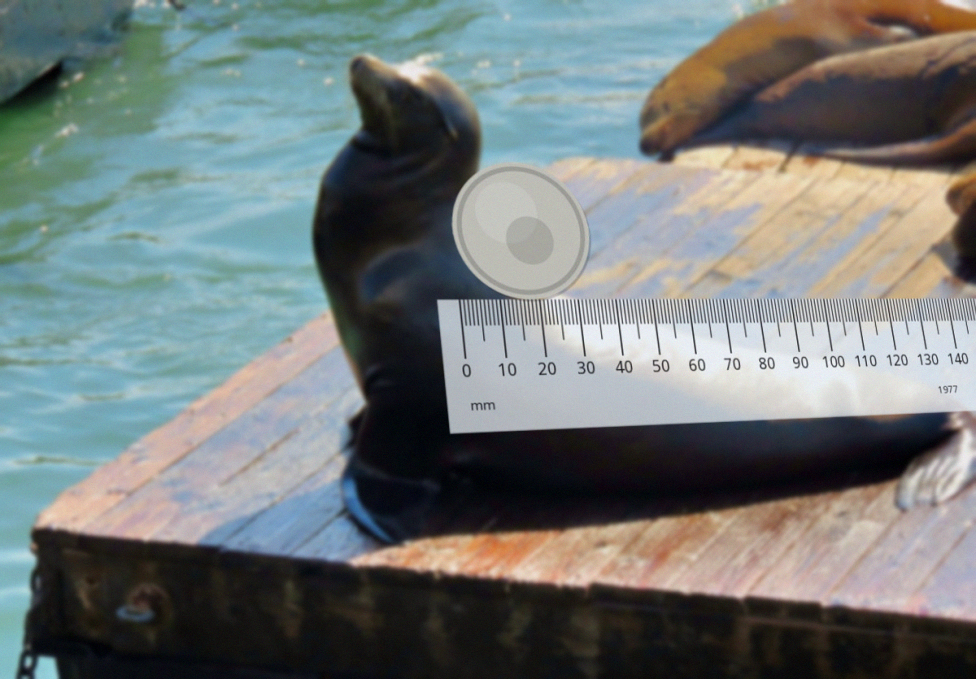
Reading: {"value": 35, "unit": "mm"}
